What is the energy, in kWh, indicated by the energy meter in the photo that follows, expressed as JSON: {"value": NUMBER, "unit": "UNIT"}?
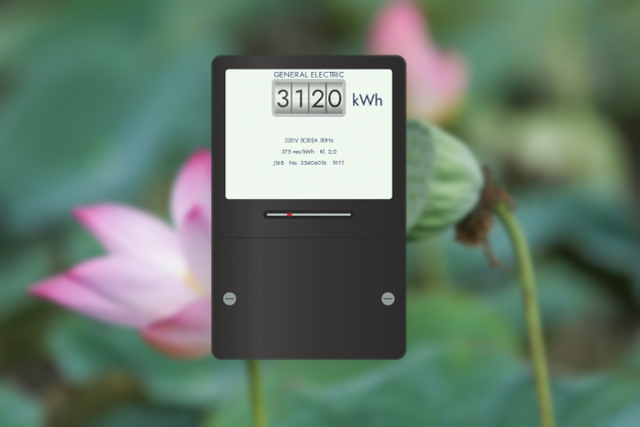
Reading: {"value": 3120, "unit": "kWh"}
